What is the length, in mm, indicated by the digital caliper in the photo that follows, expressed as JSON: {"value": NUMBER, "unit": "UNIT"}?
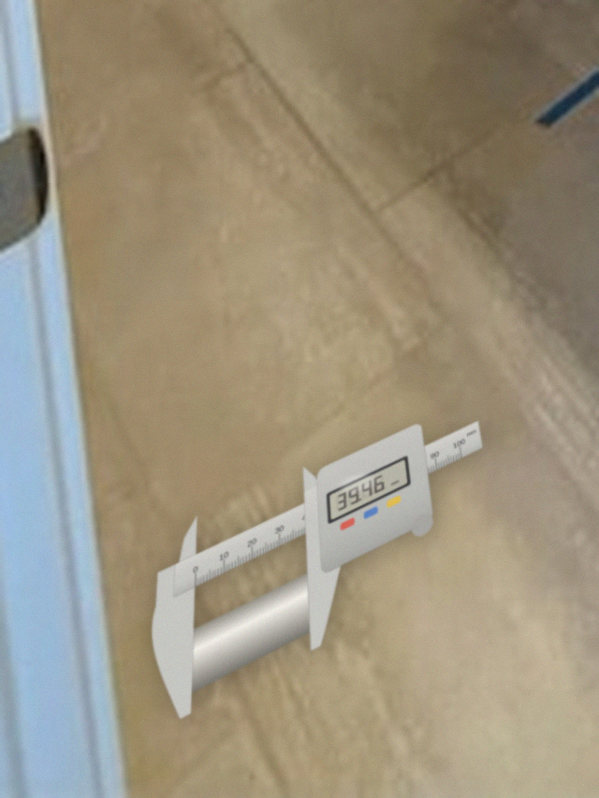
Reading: {"value": 39.46, "unit": "mm"}
